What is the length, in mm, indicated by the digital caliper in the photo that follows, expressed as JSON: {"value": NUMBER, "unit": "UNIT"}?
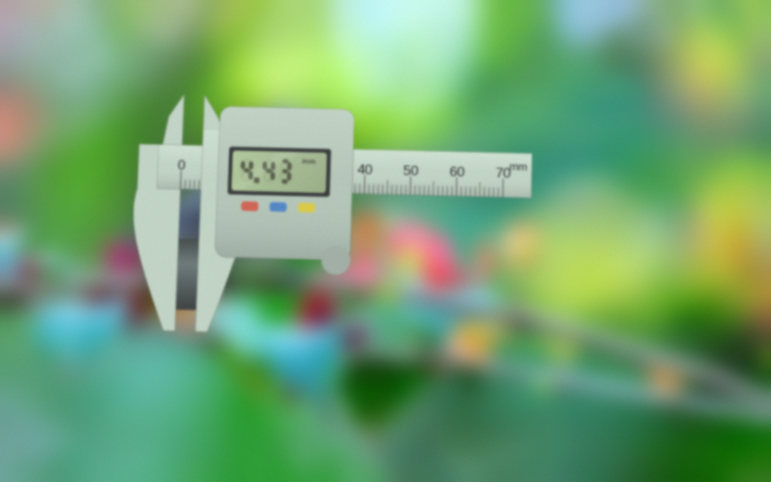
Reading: {"value": 4.43, "unit": "mm"}
